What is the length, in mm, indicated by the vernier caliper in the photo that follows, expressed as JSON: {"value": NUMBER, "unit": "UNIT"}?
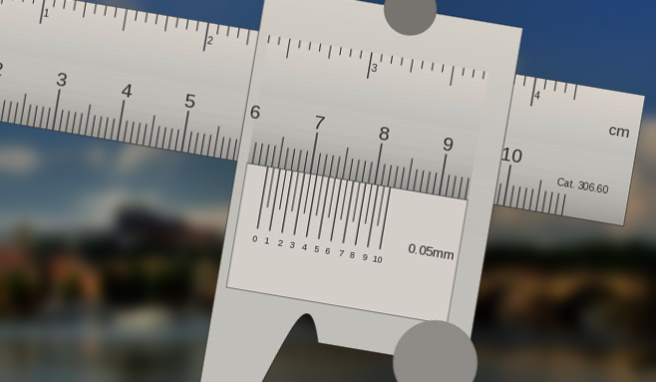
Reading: {"value": 63.4, "unit": "mm"}
